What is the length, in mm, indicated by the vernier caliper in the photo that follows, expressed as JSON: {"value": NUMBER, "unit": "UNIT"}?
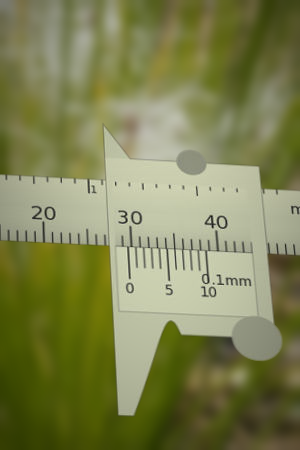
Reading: {"value": 29.6, "unit": "mm"}
